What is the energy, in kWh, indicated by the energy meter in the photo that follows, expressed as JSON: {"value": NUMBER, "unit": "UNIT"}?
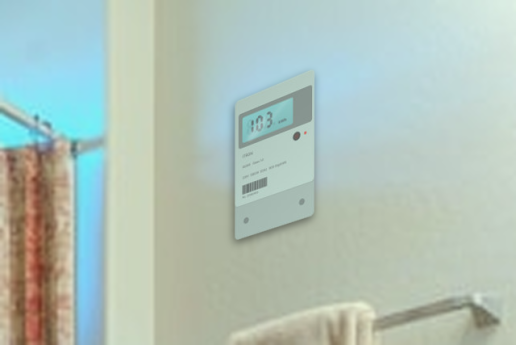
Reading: {"value": 103, "unit": "kWh"}
